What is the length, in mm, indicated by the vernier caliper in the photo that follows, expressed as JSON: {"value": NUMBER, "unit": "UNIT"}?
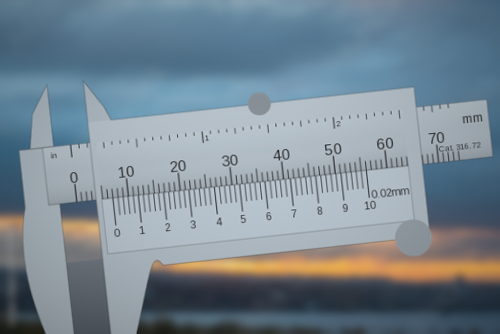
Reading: {"value": 7.0, "unit": "mm"}
